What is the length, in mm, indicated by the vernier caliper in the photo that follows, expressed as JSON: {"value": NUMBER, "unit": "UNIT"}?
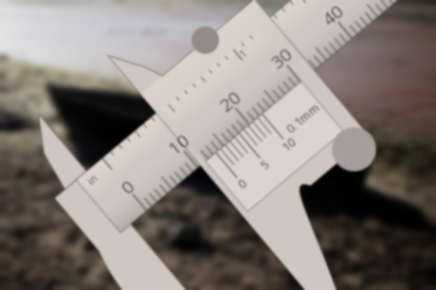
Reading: {"value": 13.5, "unit": "mm"}
